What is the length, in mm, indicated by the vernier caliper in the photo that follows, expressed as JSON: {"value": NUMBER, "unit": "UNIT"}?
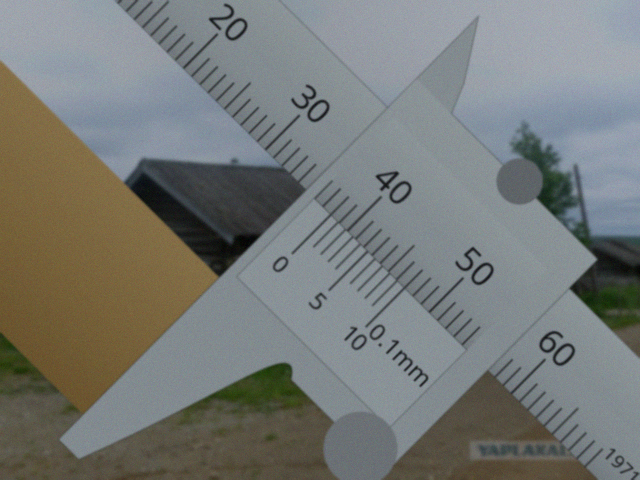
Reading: {"value": 38.0, "unit": "mm"}
